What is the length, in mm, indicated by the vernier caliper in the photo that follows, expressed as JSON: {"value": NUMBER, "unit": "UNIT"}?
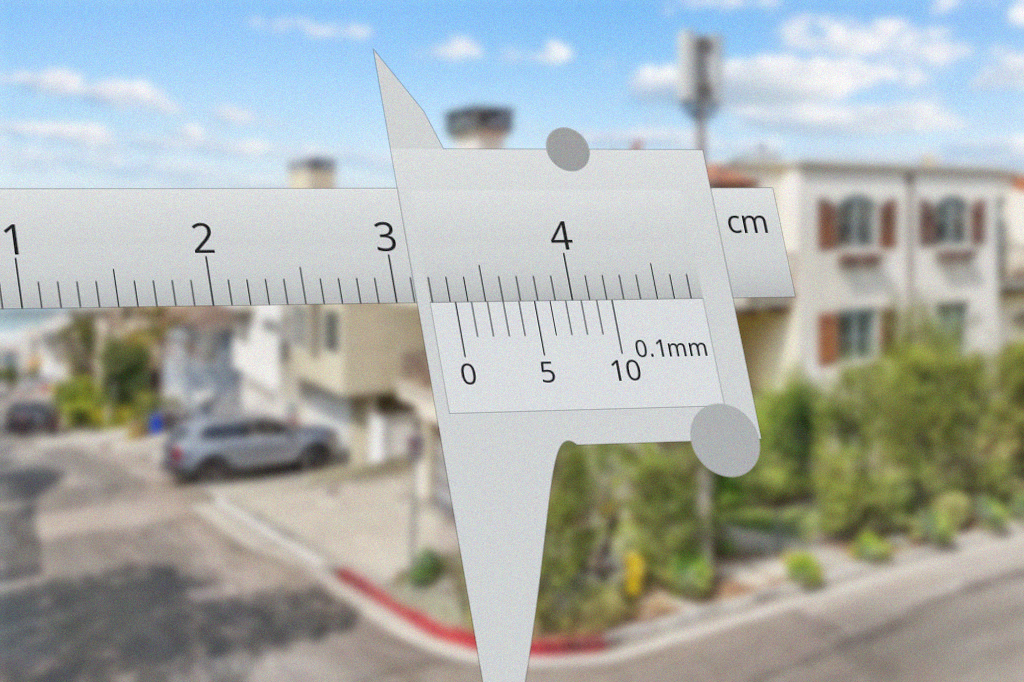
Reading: {"value": 33.3, "unit": "mm"}
